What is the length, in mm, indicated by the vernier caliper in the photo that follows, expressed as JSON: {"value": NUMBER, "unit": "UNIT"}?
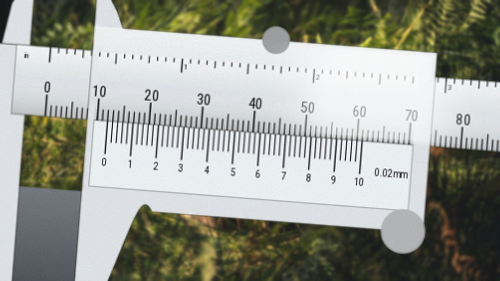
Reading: {"value": 12.0, "unit": "mm"}
